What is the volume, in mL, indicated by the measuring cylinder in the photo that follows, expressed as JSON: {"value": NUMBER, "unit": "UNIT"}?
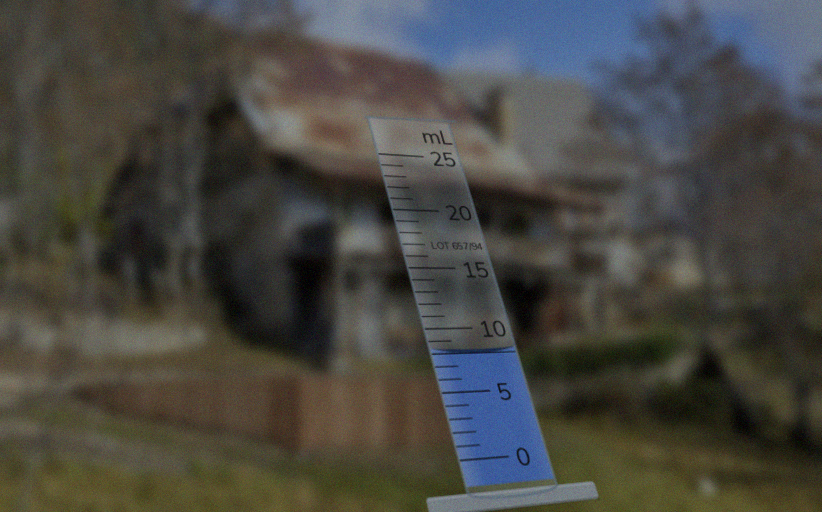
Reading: {"value": 8, "unit": "mL"}
